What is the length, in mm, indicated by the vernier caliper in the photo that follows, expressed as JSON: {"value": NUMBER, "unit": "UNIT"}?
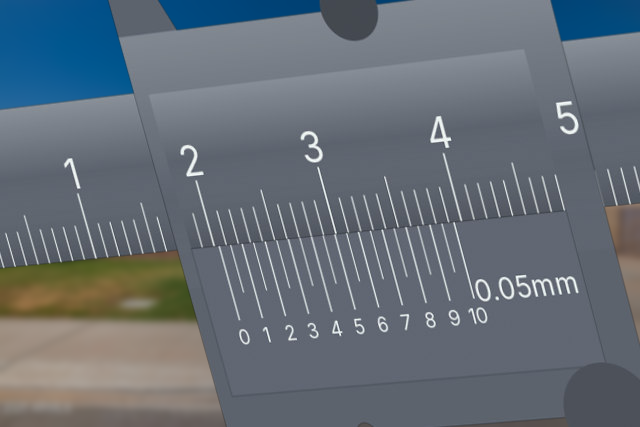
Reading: {"value": 20.4, "unit": "mm"}
